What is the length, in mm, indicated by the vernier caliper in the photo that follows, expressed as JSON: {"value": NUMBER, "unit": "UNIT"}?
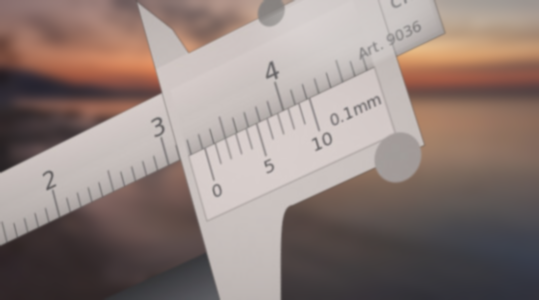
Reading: {"value": 33.2, "unit": "mm"}
